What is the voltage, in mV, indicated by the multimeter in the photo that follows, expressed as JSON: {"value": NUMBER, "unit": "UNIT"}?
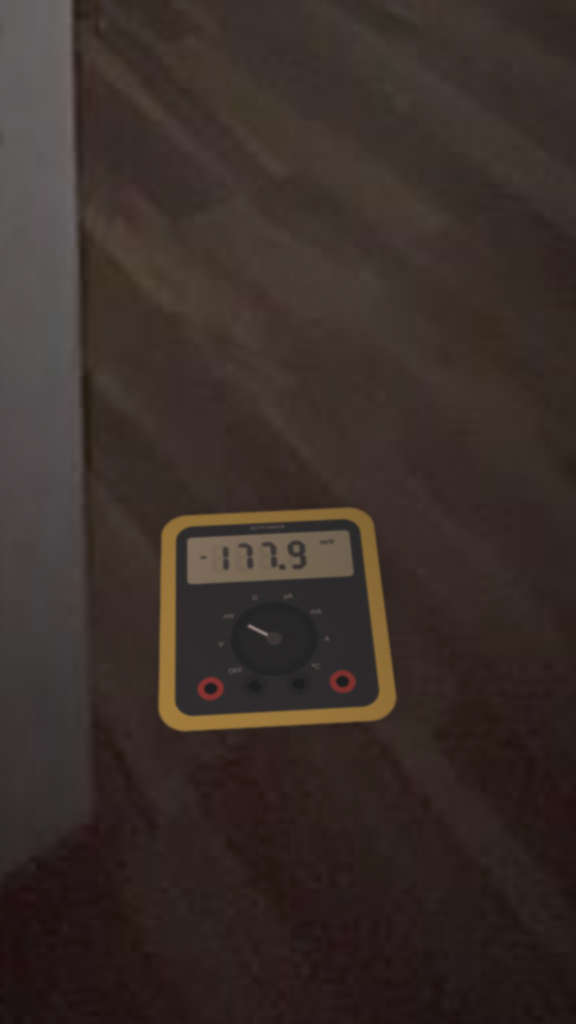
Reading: {"value": -177.9, "unit": "mV"}
